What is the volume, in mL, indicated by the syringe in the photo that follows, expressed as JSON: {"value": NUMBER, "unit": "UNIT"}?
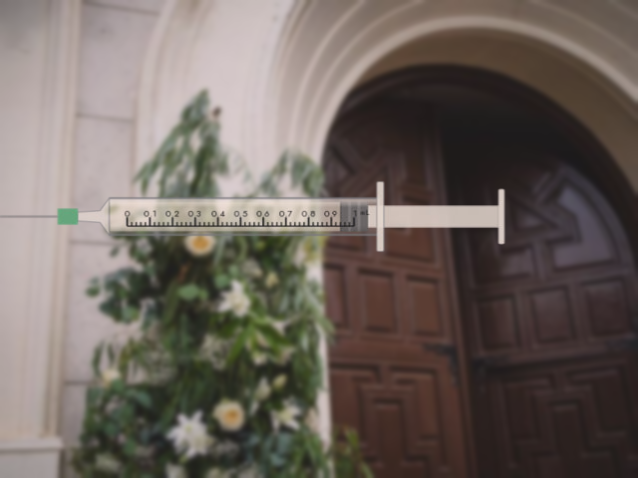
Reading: {"value": 0.94, "unit": "mL"}
